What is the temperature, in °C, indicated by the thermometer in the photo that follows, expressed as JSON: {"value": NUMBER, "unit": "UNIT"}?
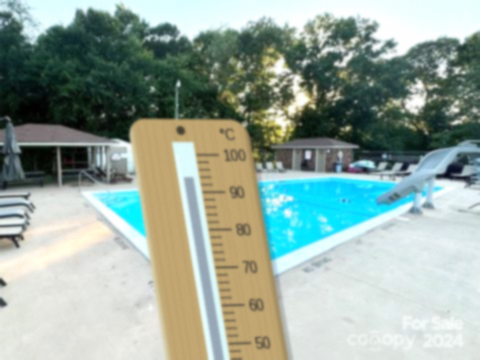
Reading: {"value": 94, "unit": "°C"}
